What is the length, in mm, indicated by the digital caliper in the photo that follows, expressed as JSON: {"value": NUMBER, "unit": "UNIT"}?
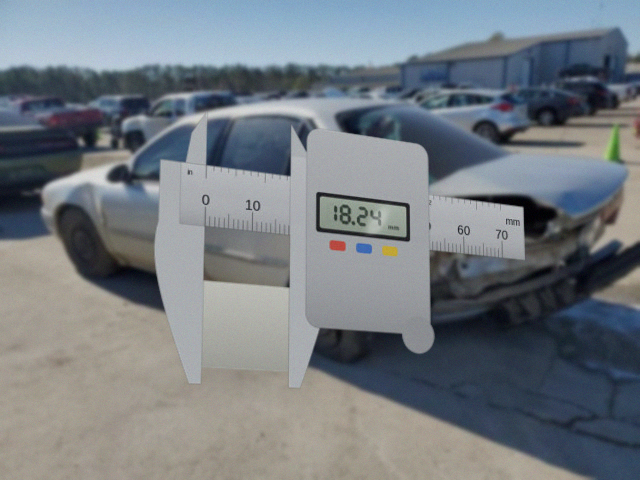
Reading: {"value": 18.24, "unit": "mm"}
